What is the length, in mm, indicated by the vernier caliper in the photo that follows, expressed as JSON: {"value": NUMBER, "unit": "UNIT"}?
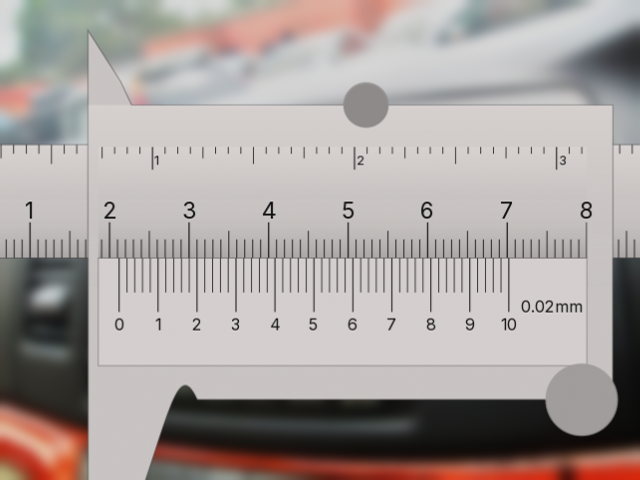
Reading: {"value": 21.2, "unit": "mm"}
